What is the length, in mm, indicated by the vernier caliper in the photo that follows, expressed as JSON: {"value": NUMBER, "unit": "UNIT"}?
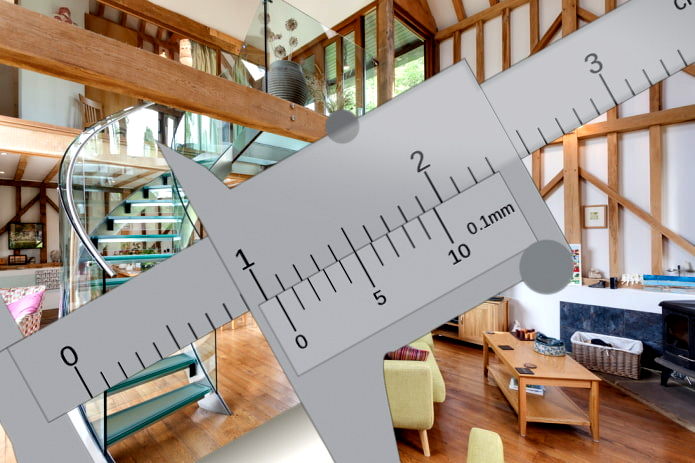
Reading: {"value": 10.5, "unit": "mm"}
